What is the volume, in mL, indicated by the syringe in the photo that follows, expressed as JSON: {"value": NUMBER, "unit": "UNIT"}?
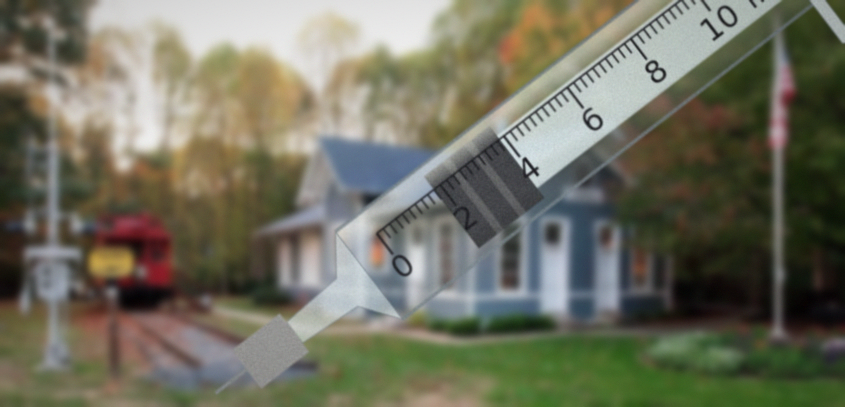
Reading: {"value": 1.8, "unit": "mL"}
